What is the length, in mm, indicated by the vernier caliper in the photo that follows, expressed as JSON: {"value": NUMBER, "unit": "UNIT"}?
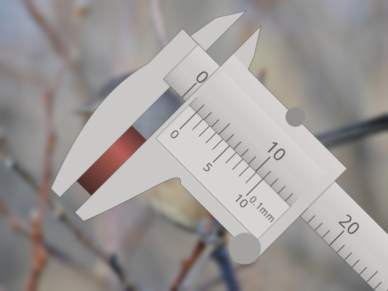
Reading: {"value": 2.0, "unit": "mm"}
